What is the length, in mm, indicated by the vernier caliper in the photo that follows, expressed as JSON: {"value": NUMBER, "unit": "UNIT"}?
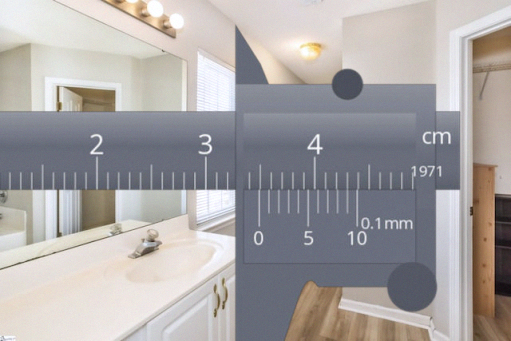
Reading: {"value": 34.9, "unit": "mm"}
